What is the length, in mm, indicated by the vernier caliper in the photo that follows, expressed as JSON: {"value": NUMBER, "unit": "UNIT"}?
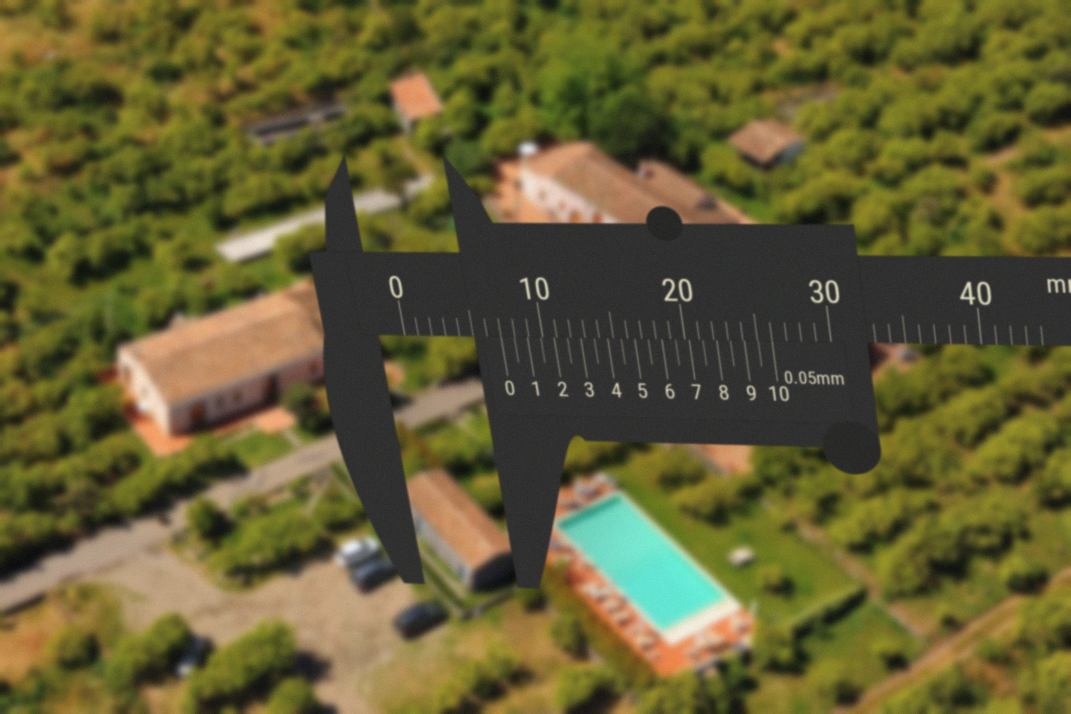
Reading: {"value": 7.0, "unit": "mm"}
